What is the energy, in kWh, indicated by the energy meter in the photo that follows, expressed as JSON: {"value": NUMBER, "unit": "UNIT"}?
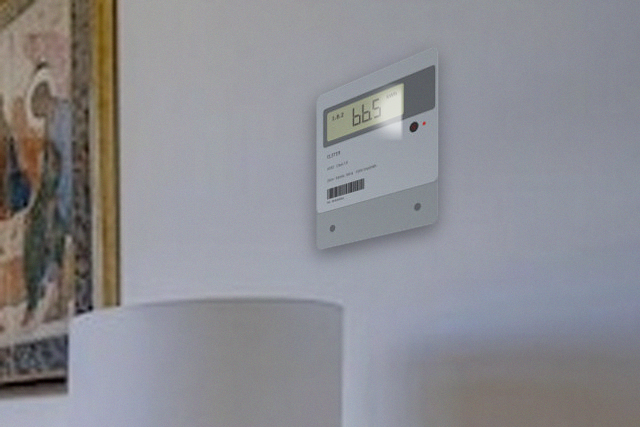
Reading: {"value": 66.5, "unit": "kWh"}
